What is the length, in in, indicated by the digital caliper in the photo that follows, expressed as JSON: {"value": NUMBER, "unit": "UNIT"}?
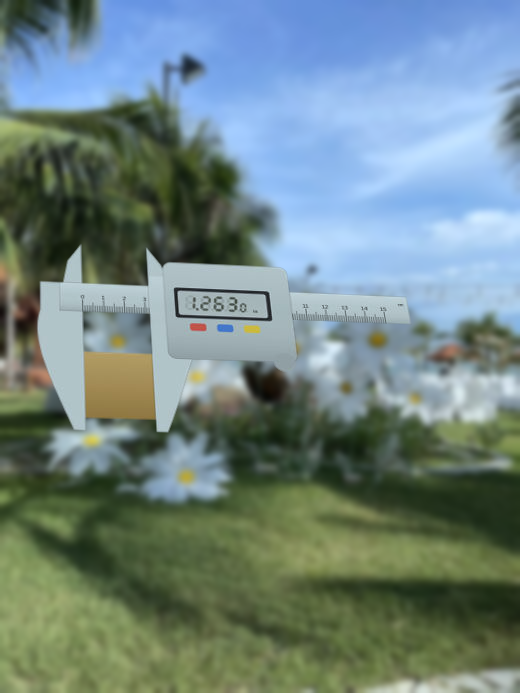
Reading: {"value": 1.2630, "unit": "in"}
